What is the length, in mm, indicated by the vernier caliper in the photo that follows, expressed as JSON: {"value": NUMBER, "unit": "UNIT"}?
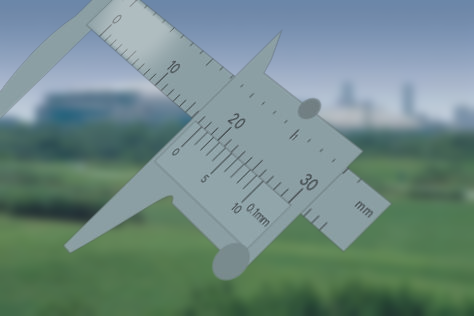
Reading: {"value": 17.6, "unit": "mm"}
